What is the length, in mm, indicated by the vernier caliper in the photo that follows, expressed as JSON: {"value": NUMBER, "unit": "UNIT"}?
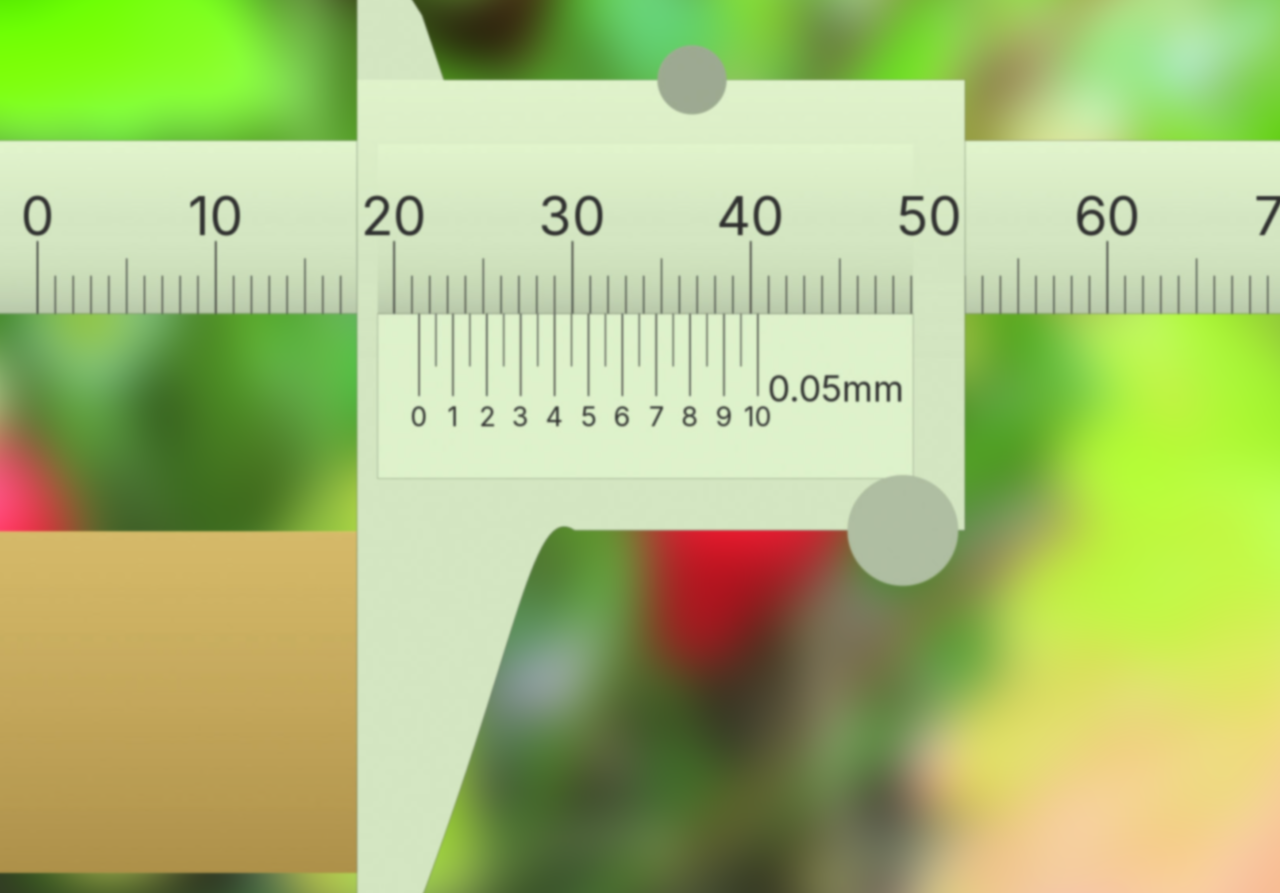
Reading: {"value": 21.4, "unit": "mm"}
